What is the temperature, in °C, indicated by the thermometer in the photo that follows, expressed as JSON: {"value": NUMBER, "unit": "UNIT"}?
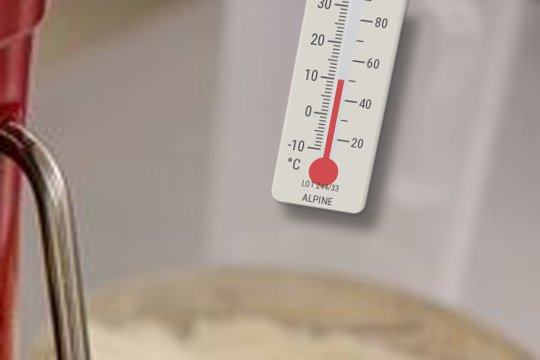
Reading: {"value": 10, "unit": "°C"}
